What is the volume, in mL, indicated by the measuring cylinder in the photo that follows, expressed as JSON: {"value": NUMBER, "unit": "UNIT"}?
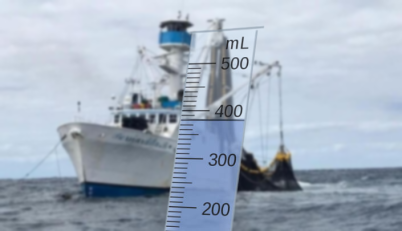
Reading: {"value": 380, "unit": "mL"}
